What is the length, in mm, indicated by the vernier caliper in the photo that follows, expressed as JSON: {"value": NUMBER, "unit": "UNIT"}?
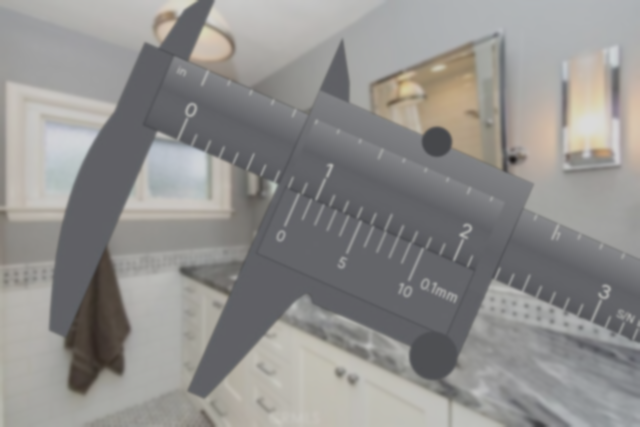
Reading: {"value": 8.8, "unit": "mm"}
